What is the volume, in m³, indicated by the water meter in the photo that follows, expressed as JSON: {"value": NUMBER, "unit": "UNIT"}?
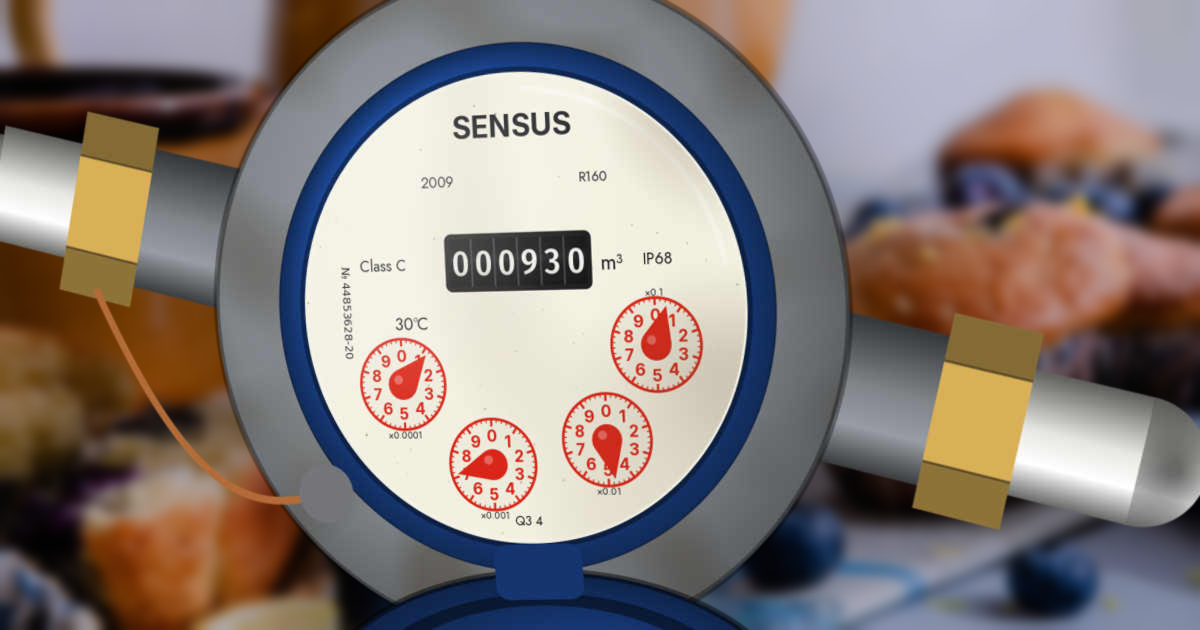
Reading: {"value": 930.0471, "unit": "m³"}
